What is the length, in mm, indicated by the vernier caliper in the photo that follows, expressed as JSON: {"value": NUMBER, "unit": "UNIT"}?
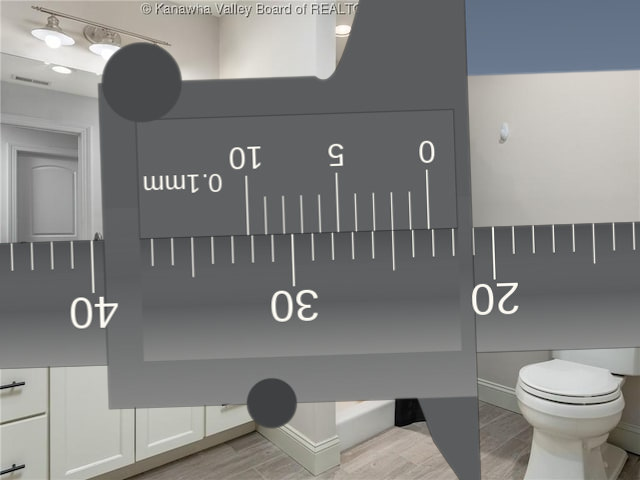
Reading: {"value": 23.2, "unit": "mm"}
